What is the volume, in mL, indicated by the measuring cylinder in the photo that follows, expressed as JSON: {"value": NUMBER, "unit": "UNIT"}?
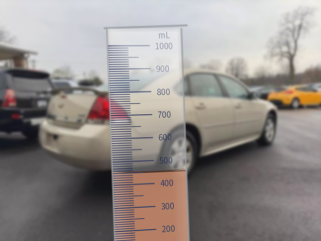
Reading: {"value": 450, "unit": "mL"}
